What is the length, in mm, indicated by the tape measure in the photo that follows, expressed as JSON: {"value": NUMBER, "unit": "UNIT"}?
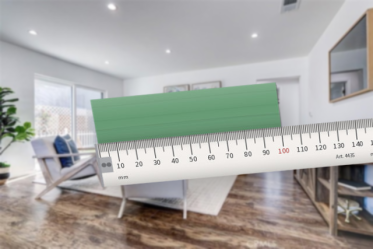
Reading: {"value": 100, "unit": "mm"}
